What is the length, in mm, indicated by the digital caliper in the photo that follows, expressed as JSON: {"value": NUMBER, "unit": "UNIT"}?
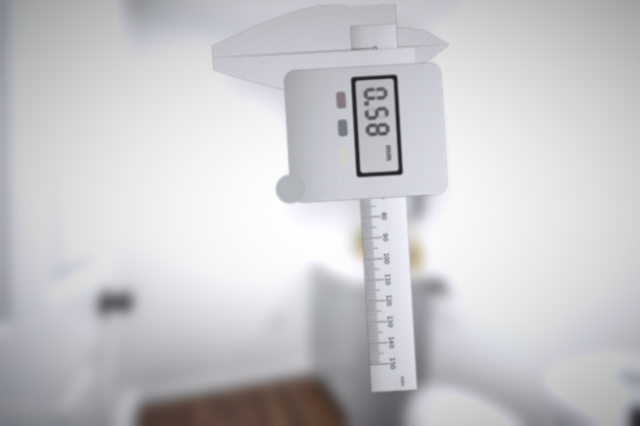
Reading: {"value": 0.58, "unit": "mm"}
